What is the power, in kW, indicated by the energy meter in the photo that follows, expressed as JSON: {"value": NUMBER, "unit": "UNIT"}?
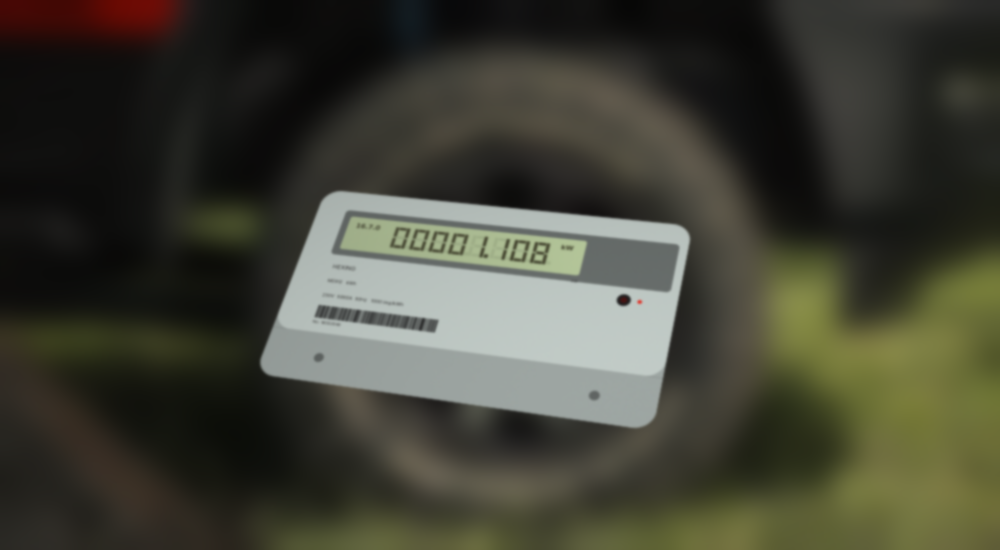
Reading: {"value": 1.108, "unit": "kW"}
